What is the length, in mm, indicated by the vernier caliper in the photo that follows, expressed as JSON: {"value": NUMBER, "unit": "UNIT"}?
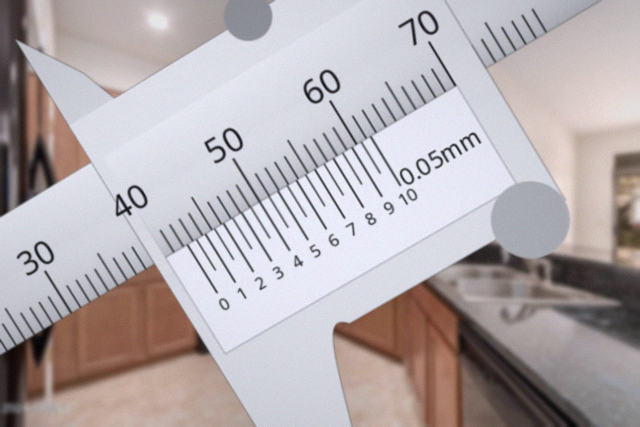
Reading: {"value": 42.4, "unit": "mm"}
